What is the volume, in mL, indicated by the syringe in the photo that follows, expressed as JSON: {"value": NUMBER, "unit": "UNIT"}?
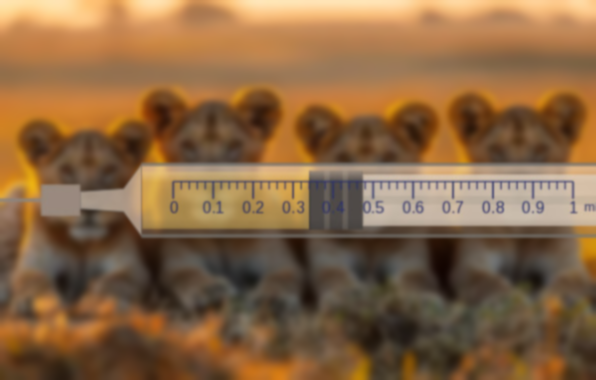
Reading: {"value": 0.34, "unit": "mL"}
